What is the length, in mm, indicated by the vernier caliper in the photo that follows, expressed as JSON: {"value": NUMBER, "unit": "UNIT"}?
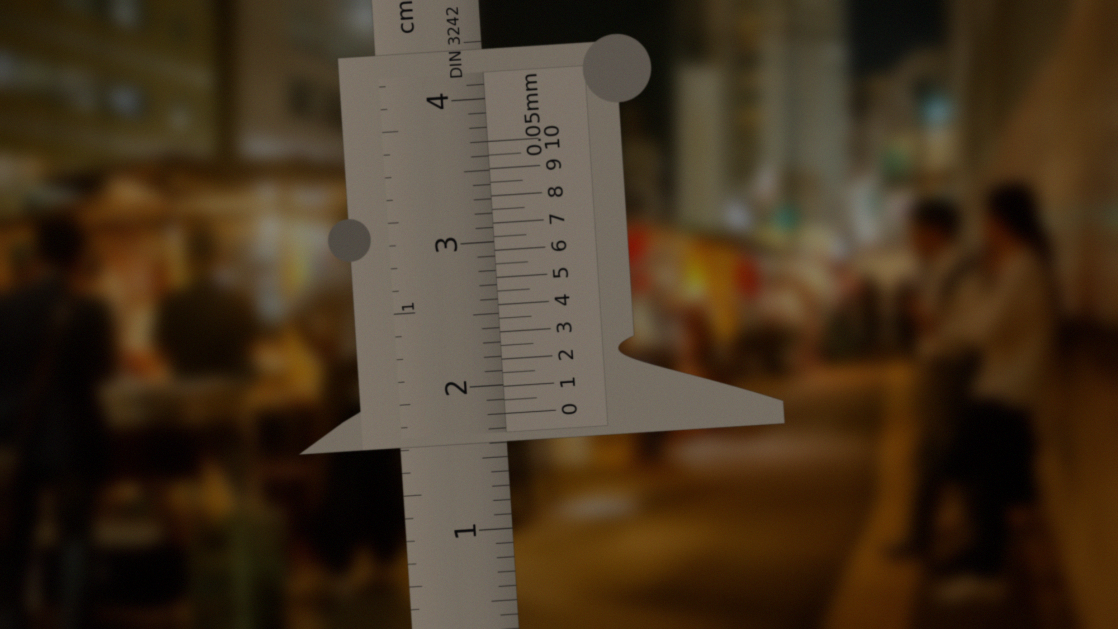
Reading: {"value": 18.0, "unit": "mm"}
